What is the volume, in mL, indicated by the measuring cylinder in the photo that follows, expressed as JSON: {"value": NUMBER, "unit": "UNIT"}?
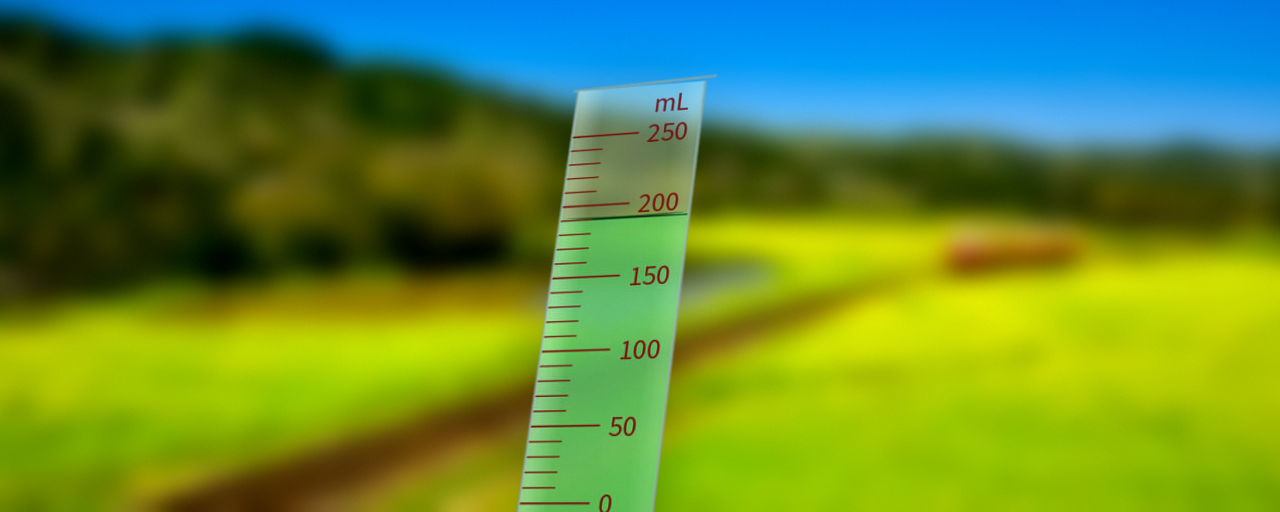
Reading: {"value": 190, "unit": "mL"}
